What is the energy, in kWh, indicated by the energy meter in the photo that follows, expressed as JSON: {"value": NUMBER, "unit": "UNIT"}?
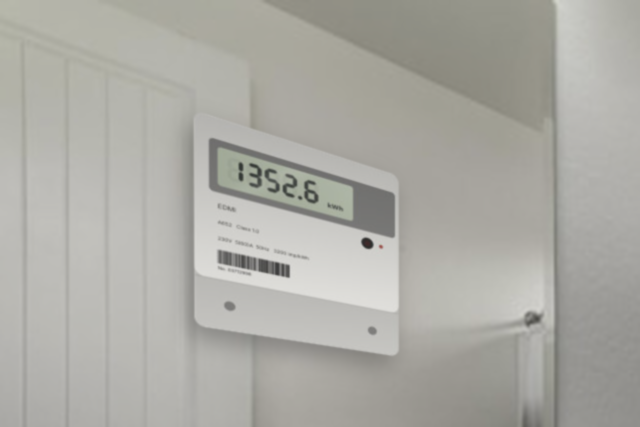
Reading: {"value": 1352.6, "unit": "kWh"}
